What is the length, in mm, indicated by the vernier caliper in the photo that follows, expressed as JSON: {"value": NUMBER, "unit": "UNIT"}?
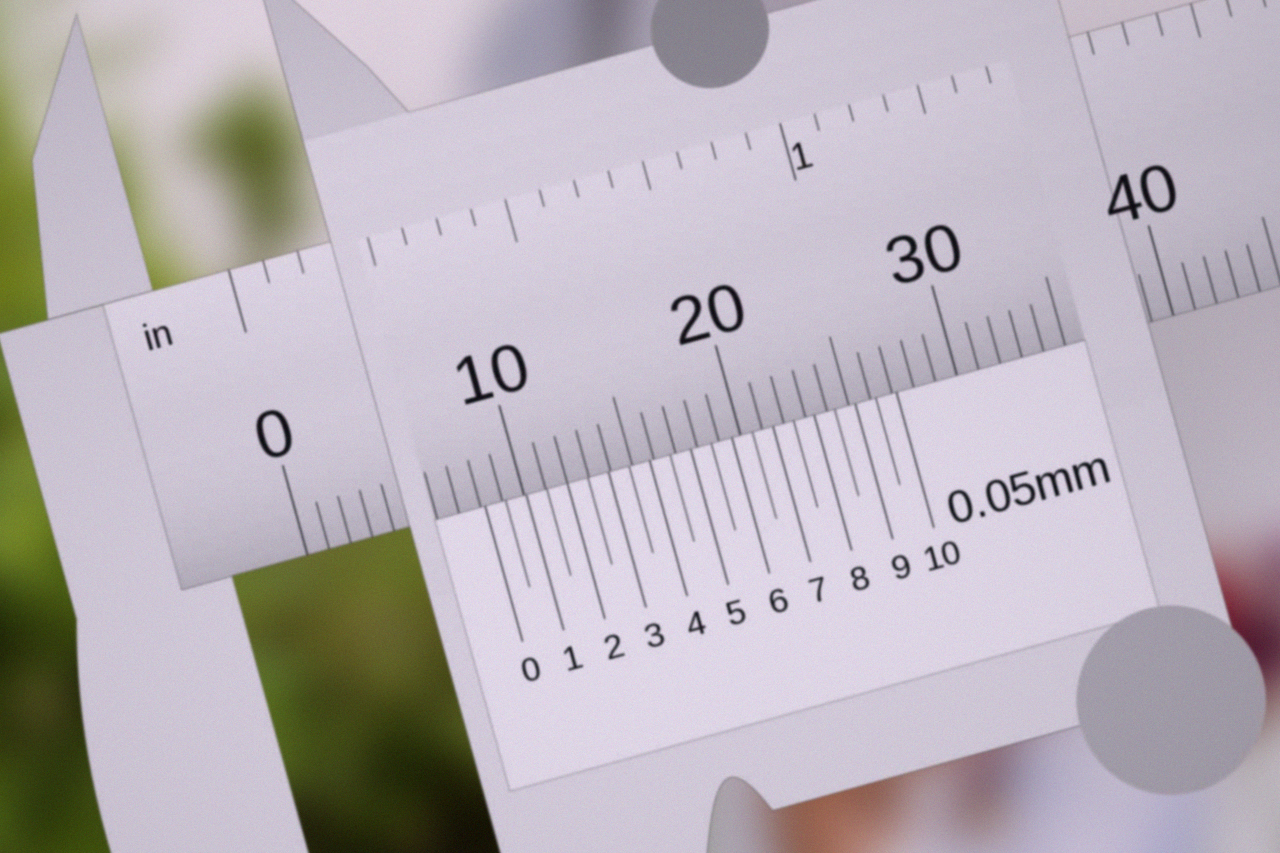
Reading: {"value": 8.2, "unit": "mm"}
